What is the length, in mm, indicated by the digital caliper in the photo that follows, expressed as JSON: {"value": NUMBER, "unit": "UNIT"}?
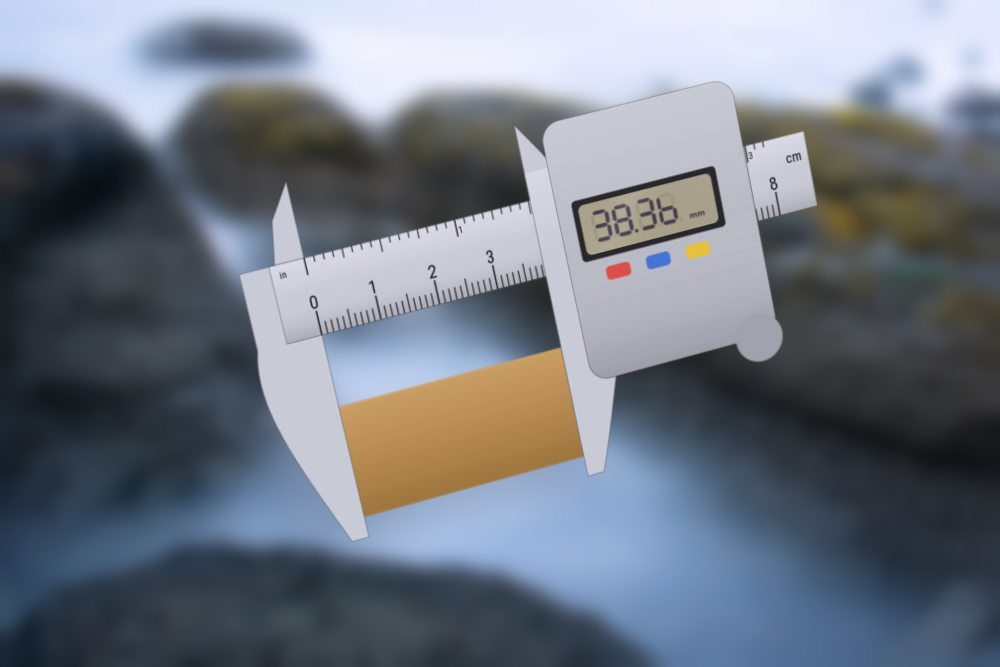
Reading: {"value": 38.36, "unit": "mm"}
